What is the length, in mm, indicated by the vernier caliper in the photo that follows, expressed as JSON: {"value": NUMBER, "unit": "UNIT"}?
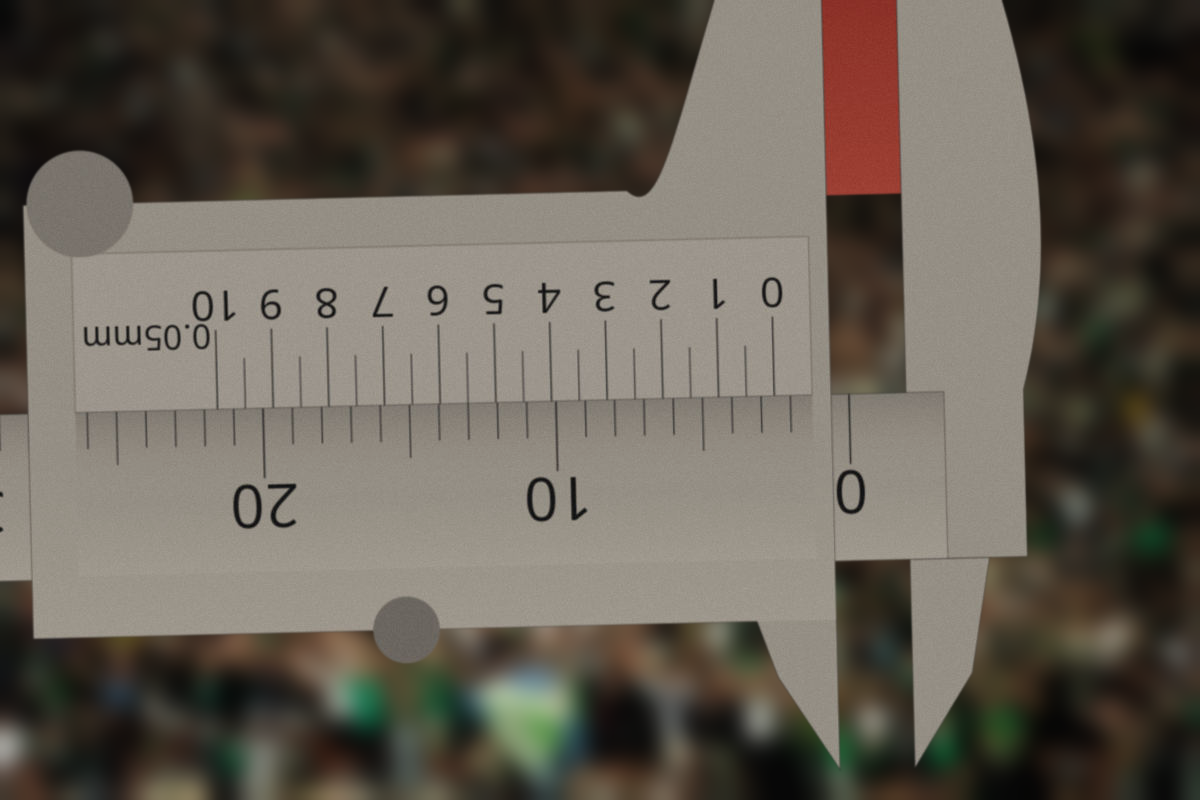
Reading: {"value": 2.55, "unit": "mm"}
